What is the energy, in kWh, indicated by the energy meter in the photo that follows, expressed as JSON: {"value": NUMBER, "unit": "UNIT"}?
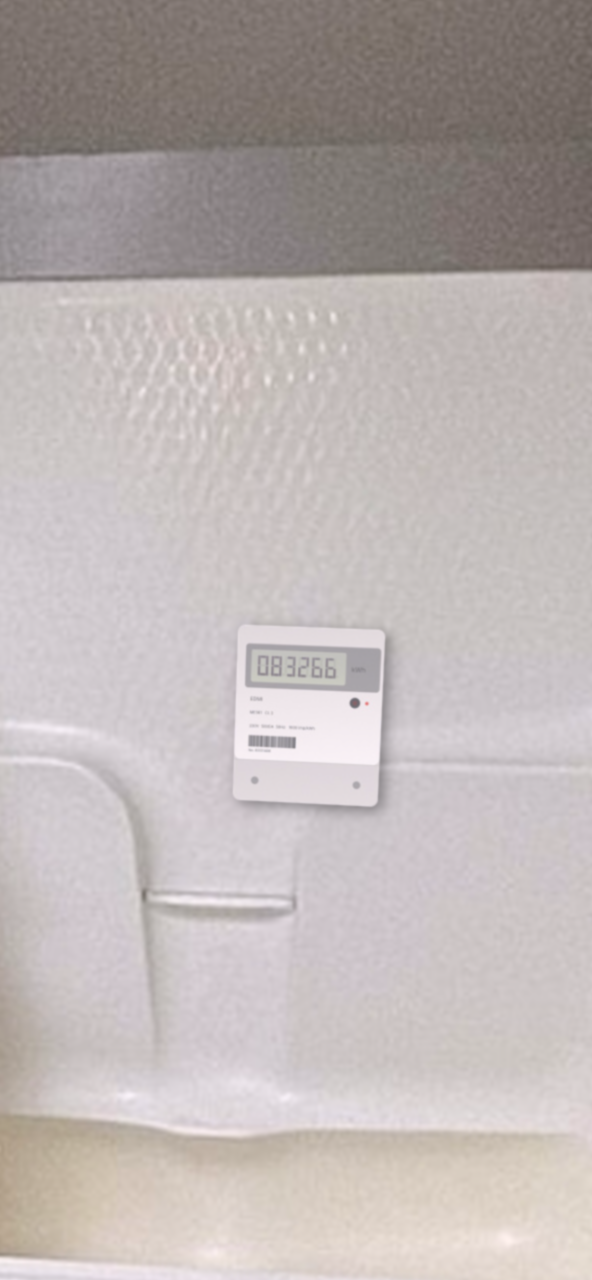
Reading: {"value": 83266, "unit": "kWh"}
